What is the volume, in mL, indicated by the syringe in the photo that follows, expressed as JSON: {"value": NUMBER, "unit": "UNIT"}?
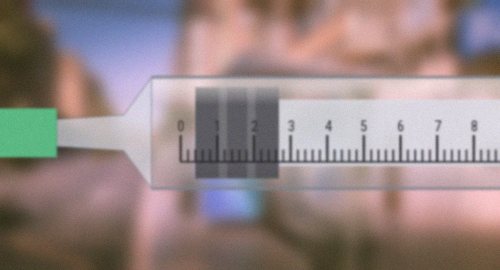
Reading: {"value": 0.4, "unit": "mL"}
